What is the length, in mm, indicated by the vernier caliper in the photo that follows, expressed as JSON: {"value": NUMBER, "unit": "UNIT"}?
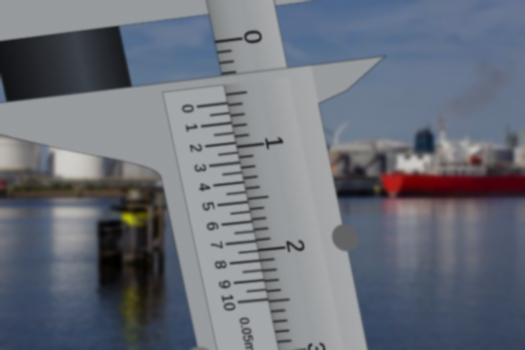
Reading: {"value": 5.8, "unit": "mm"}
